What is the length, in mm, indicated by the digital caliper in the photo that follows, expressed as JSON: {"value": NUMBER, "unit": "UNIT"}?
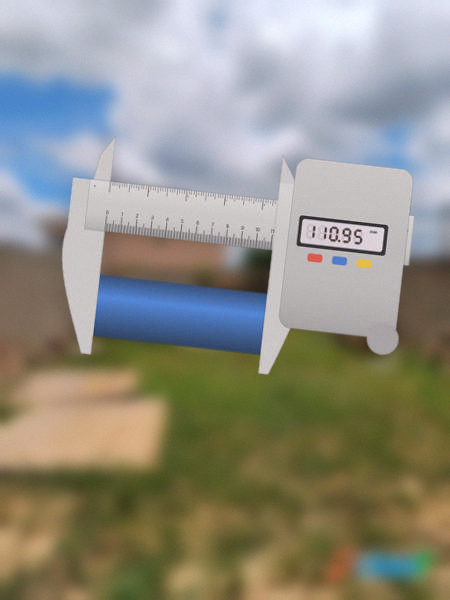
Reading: {"value": 110.95, "unit": "mm"}
